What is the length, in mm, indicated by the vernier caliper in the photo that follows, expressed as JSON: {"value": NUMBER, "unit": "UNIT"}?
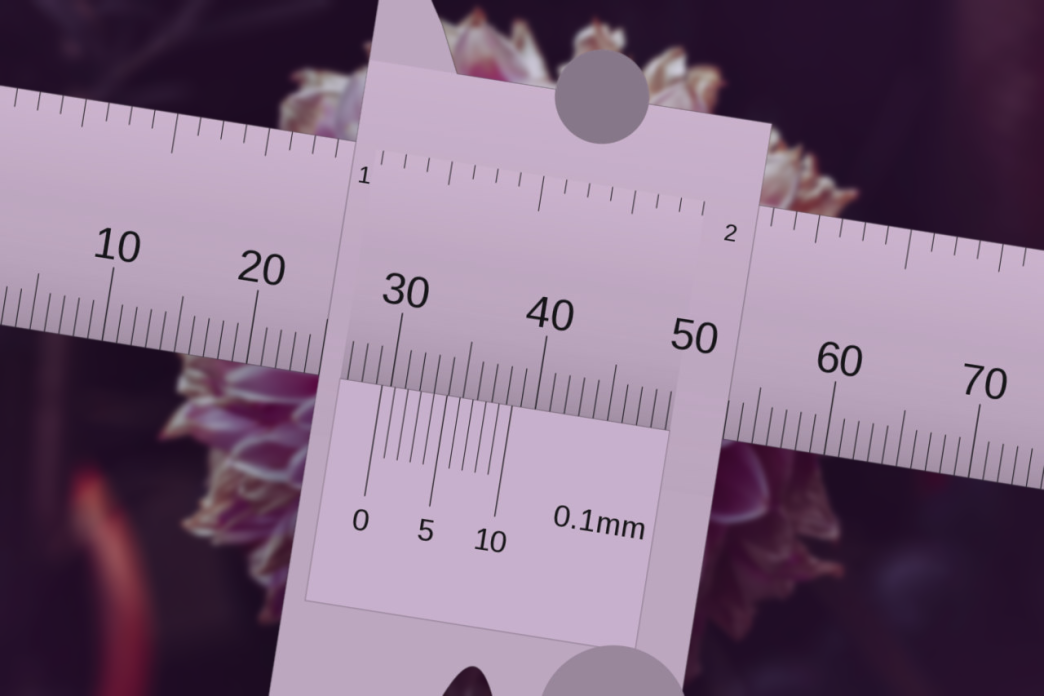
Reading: {"value": 29.4, "unit": "mm"}
